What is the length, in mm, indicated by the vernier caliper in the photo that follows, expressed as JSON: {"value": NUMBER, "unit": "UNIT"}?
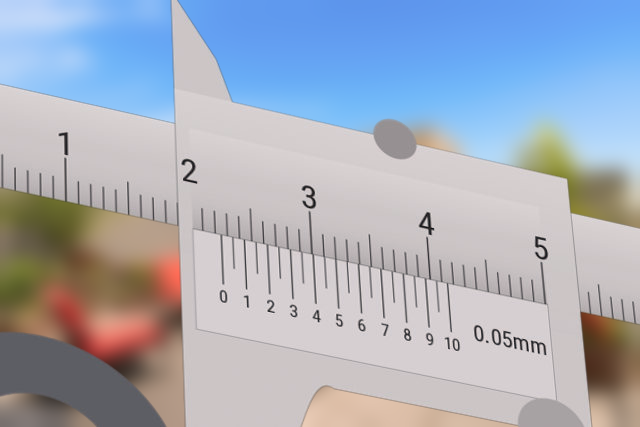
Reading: {"value": 22.5, "unit": "mm"}
